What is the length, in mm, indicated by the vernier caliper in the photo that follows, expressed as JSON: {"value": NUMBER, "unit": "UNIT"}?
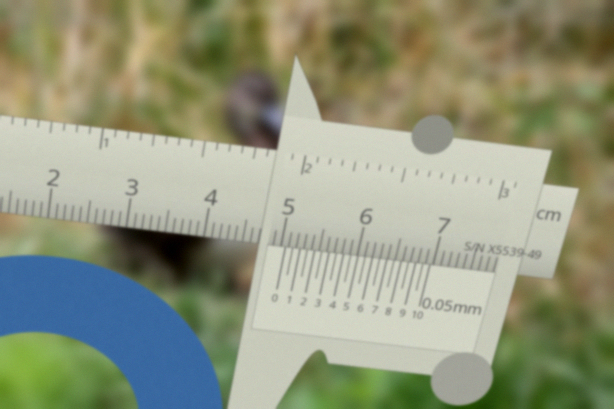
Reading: {"value": 50.6, "unit": "mm"}
